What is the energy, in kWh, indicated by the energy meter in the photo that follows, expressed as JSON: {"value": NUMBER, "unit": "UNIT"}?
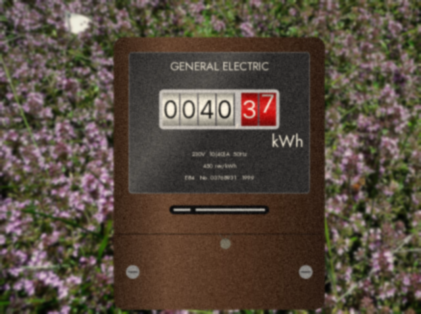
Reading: {"value": 40.37, "unit": "kWh"}
